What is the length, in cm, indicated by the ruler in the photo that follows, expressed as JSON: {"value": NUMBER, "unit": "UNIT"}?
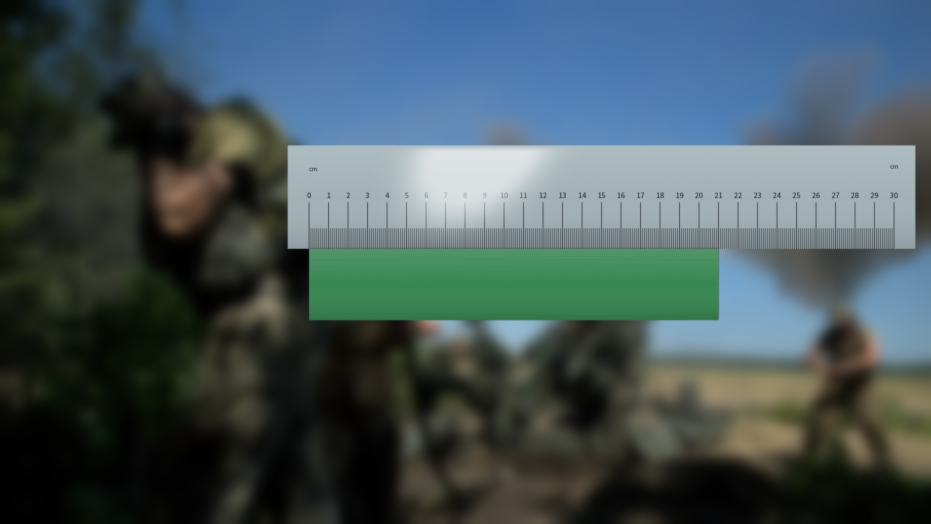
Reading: {"value": 21, "unit": "cm"}
